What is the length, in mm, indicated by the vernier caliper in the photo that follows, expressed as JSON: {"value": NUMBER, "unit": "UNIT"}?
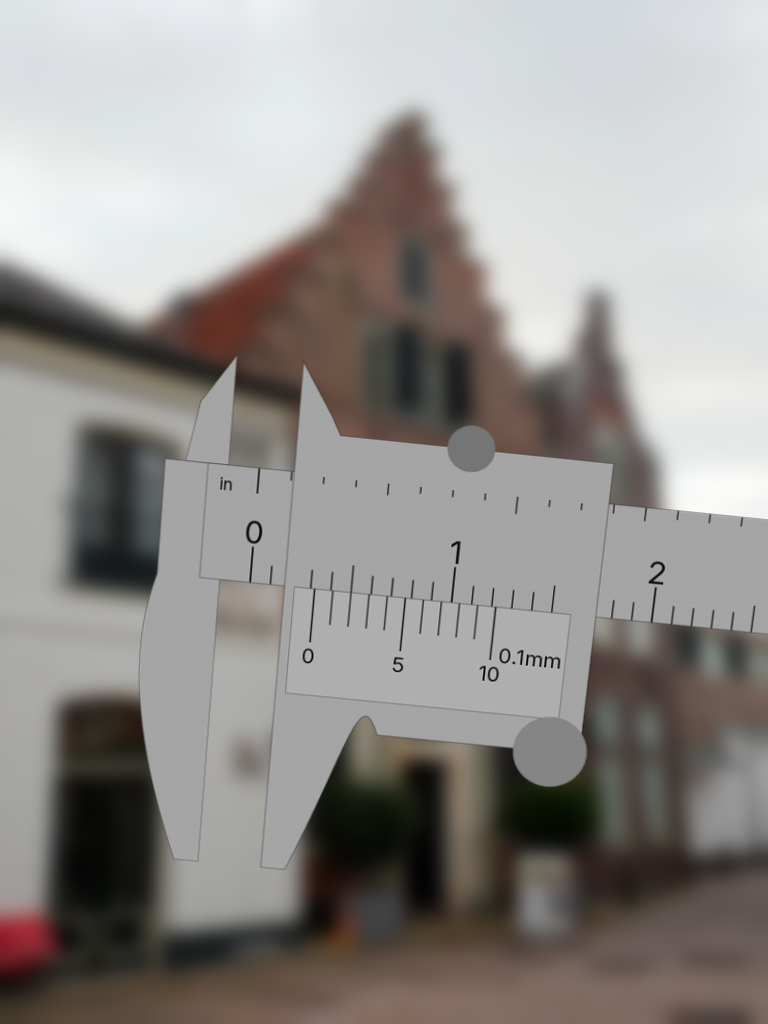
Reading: {"value": 3.2, "unit": "mm"}
